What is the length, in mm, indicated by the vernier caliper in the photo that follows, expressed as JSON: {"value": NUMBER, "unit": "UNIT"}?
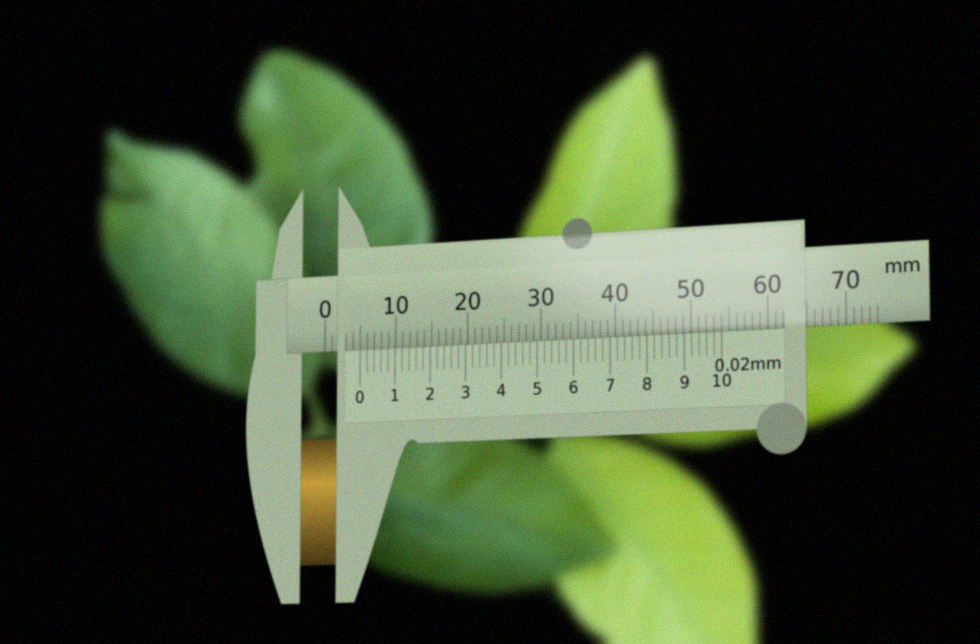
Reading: {"value": 5.0, "unit": "mm"}
